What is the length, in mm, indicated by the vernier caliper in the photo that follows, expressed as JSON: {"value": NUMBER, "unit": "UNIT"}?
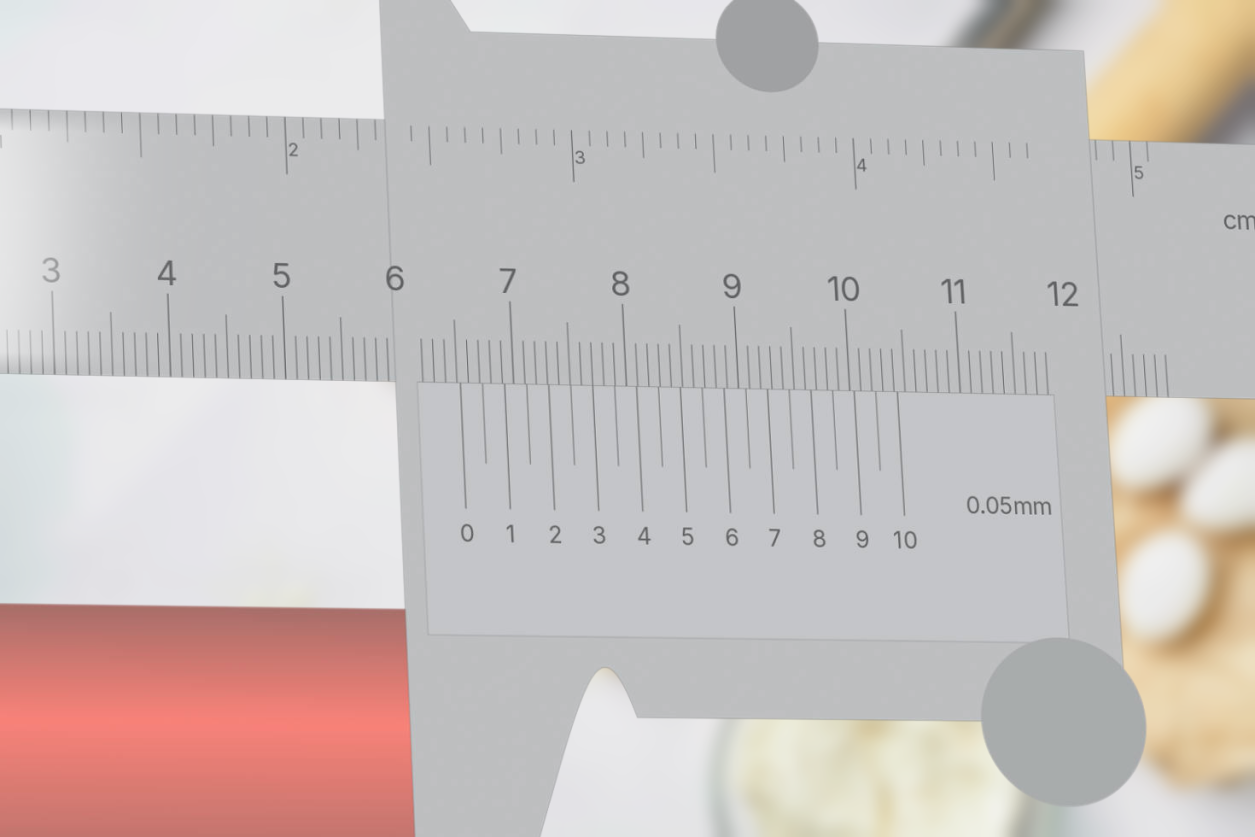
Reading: {"value": 65.3, "unit": "mm"}
